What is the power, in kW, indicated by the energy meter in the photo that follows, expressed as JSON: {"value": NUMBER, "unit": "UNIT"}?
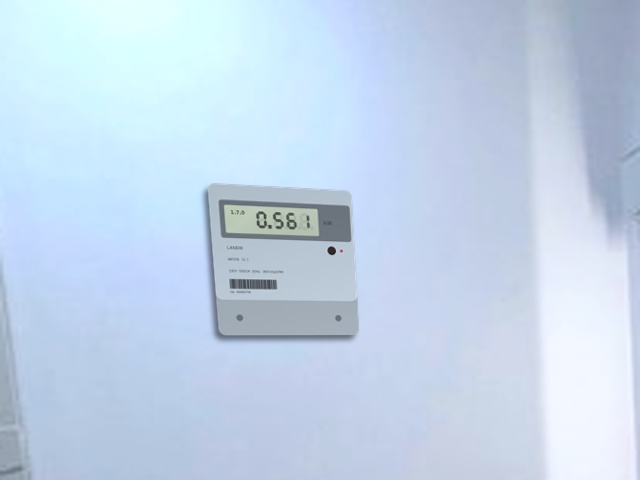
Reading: {"value": 0.561, "unit": "kW"}
